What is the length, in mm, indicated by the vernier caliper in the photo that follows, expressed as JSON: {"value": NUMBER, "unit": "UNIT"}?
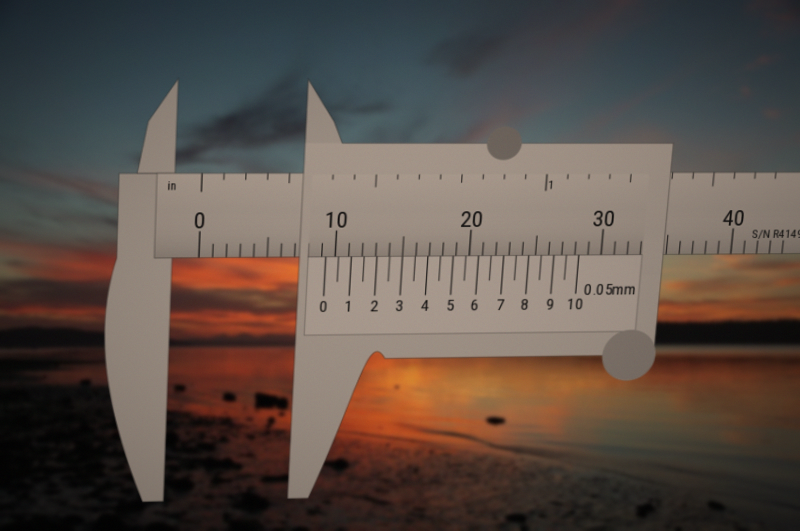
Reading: {"value": 9.3, "unit": "mm"}
